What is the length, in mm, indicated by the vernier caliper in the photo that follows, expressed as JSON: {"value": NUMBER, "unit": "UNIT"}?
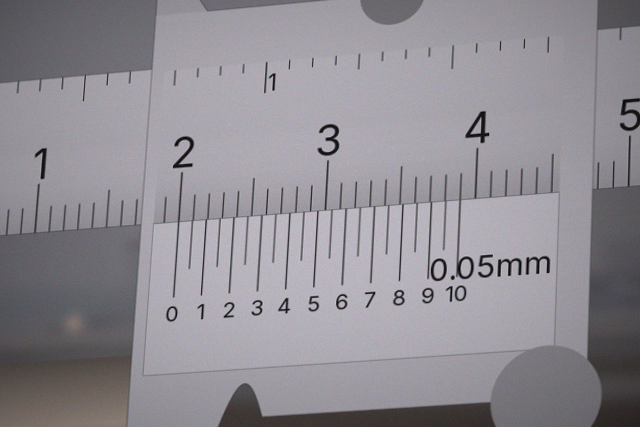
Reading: {"value": 20.0, "unit": "mm"}
